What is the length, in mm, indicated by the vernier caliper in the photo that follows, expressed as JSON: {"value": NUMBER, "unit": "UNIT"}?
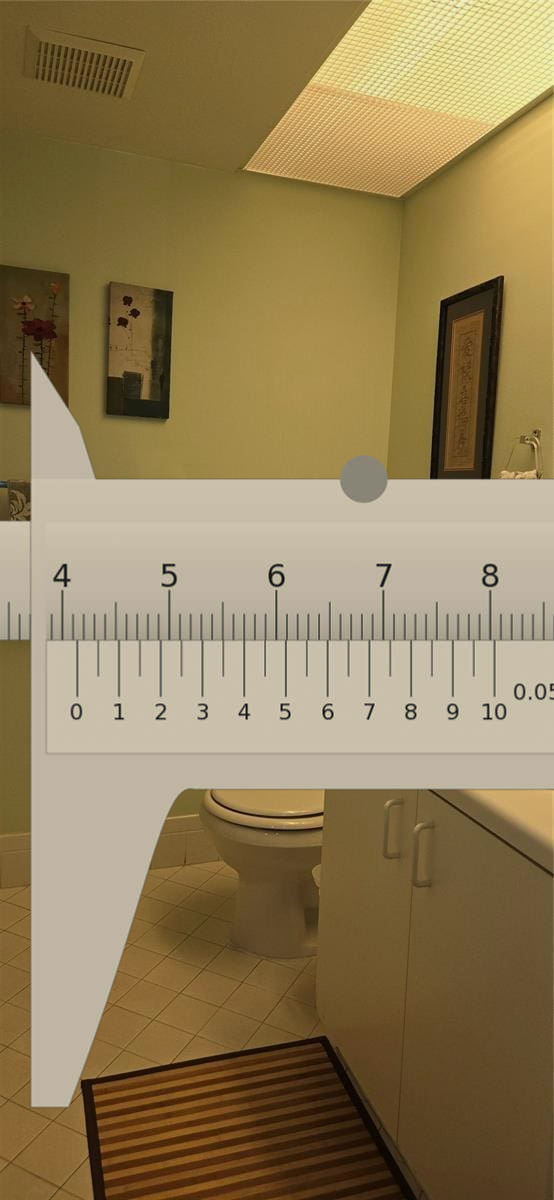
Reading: {"value": 41.4, "unit": "mm"}
